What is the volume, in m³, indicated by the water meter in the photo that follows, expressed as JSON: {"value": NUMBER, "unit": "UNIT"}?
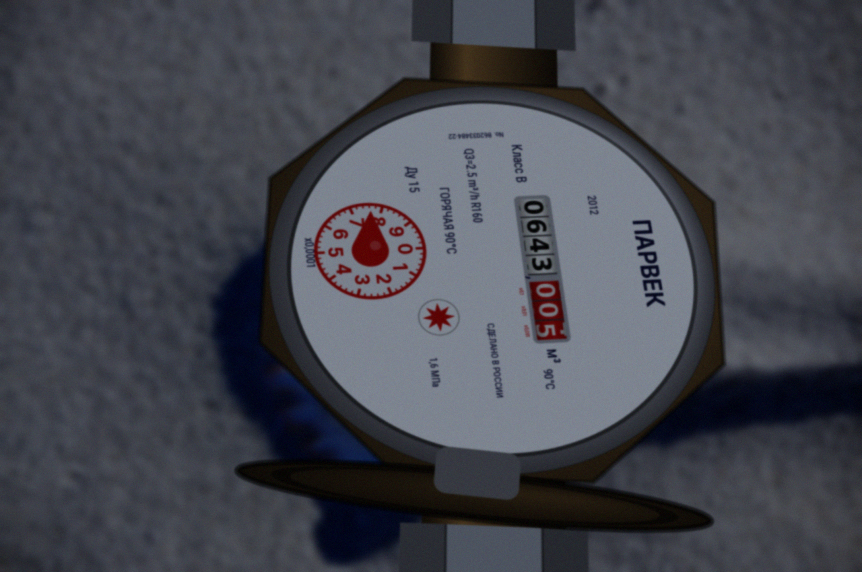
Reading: {"value": 643.0047, "unit": "m³"}
